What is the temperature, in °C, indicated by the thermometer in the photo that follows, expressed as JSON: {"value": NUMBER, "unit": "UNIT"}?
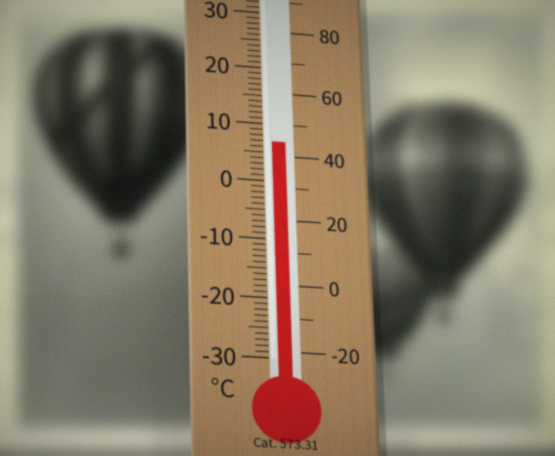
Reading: {"value": 7, "unit": "°C"}
